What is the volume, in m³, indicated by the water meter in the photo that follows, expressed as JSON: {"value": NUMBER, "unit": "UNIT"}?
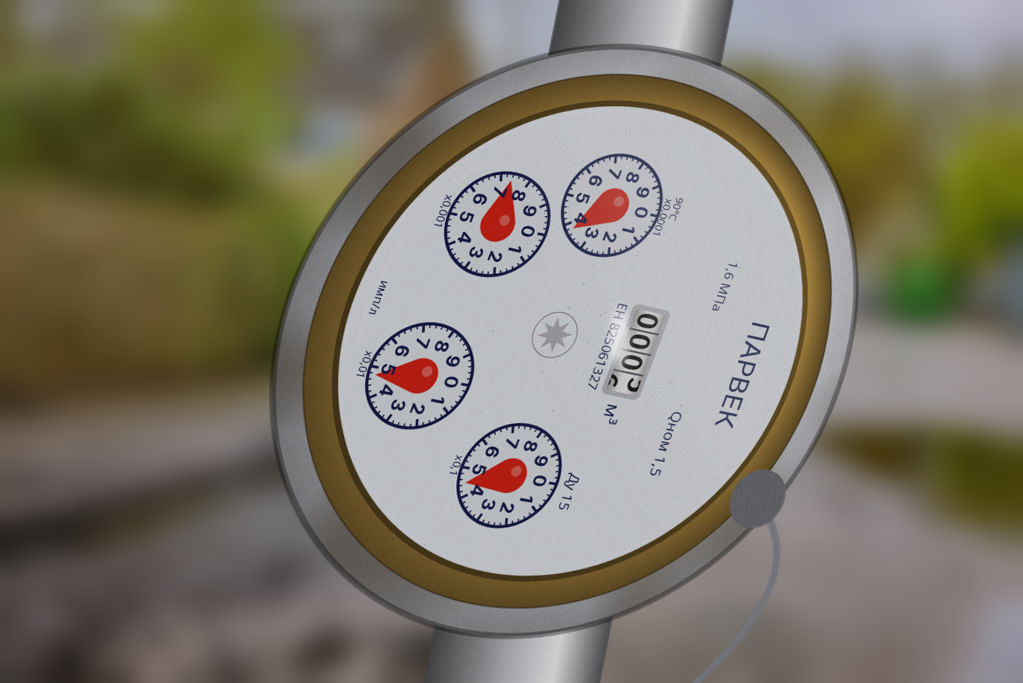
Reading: {"value": 5.4473, "unit": "m³"}
